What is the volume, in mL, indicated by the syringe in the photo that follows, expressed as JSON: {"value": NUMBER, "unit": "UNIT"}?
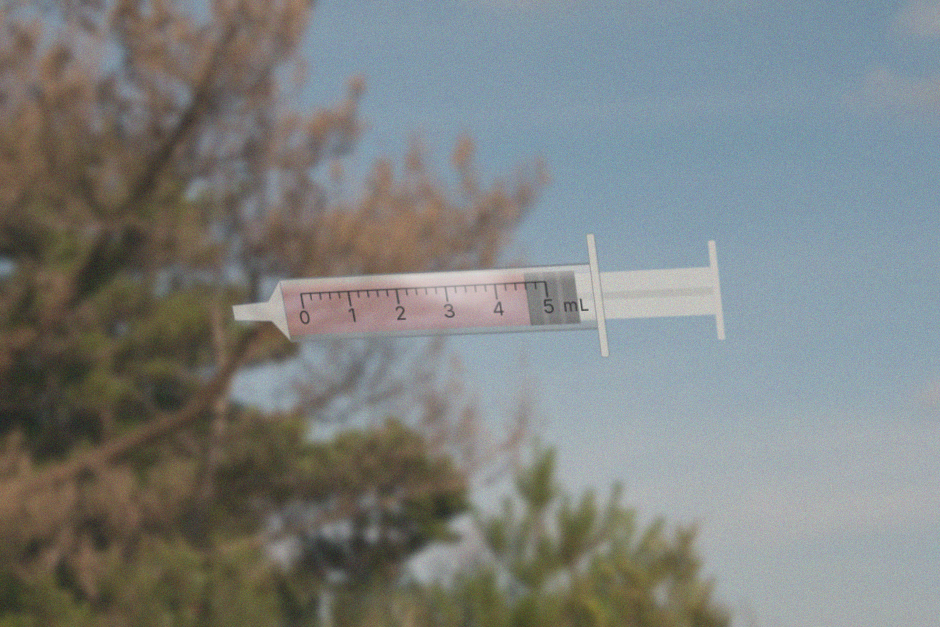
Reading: {"value": 4.6, "unit": "mL"}
